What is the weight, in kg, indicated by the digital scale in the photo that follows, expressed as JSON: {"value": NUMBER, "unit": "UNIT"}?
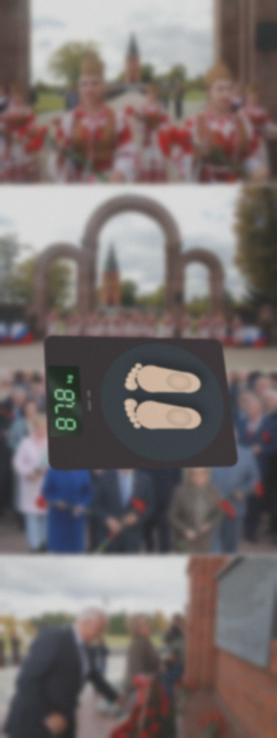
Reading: {"value": 87.8, "unit": "kg"}
